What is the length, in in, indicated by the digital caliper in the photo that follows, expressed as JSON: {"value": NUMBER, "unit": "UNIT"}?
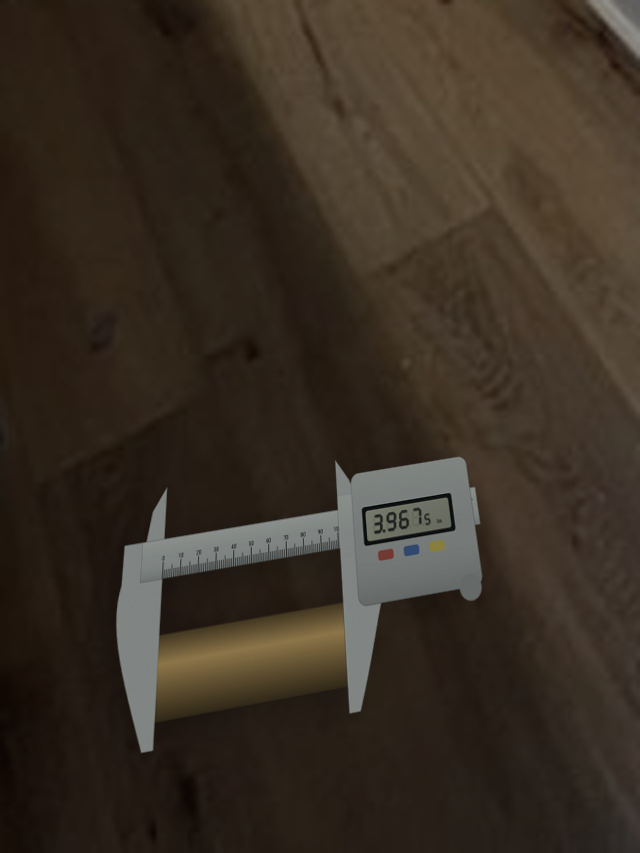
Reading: {"value": 3.9675, "unit": "in"}
